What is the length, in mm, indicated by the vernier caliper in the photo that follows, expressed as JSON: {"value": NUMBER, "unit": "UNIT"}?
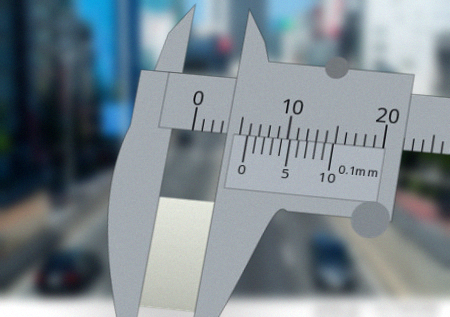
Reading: {"value": 5.8, "unit": "mm"}
